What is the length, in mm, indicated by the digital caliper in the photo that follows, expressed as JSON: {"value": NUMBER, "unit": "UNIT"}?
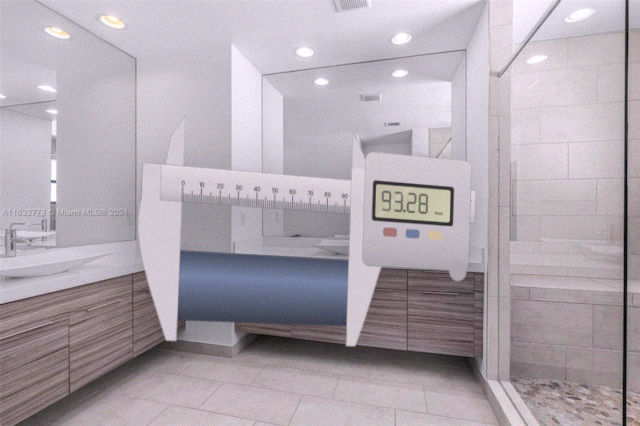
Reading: {"value": 93.28, "unit": "mm"}
